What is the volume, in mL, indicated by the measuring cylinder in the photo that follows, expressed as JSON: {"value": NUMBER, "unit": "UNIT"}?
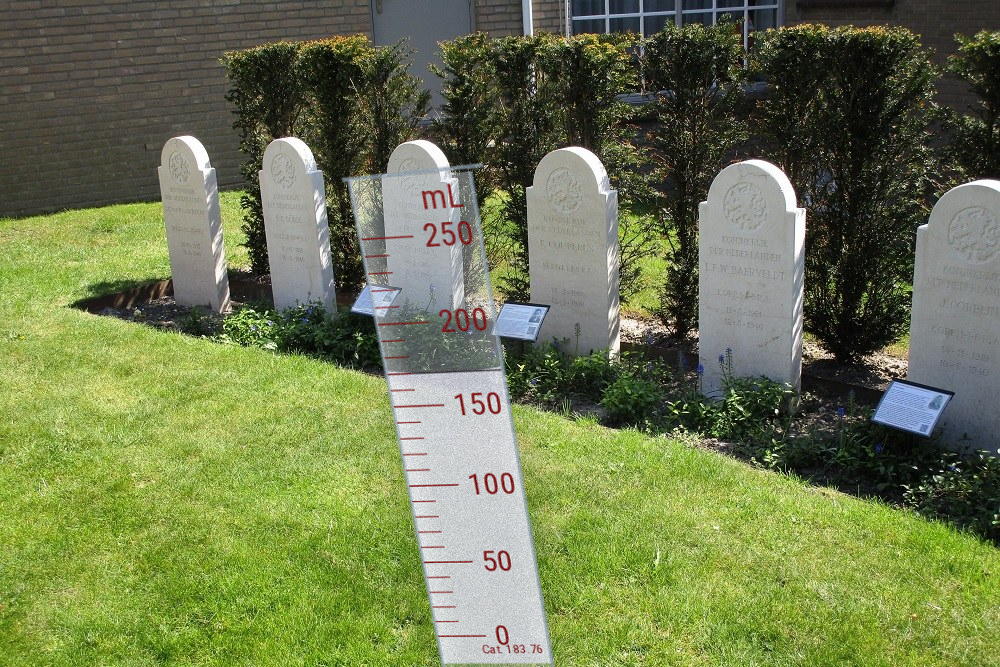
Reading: {"value": 170, "unit": "mL"}
